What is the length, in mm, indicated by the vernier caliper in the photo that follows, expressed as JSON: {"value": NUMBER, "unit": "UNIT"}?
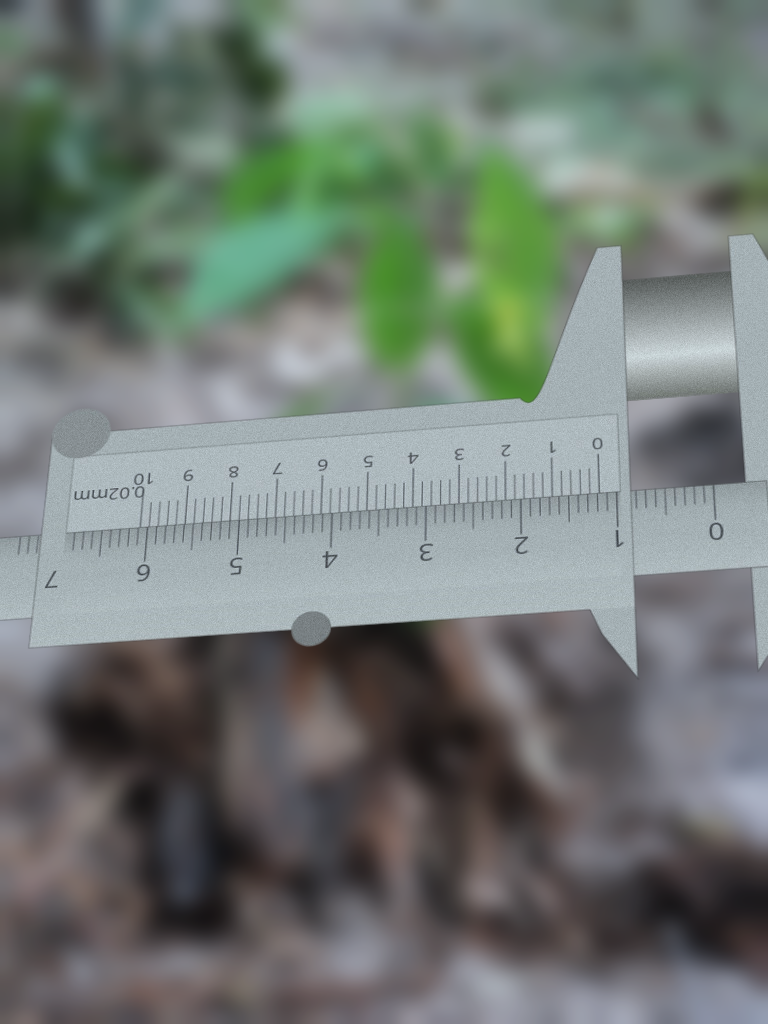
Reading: {"value": 11.8, "unit": "mm"}
